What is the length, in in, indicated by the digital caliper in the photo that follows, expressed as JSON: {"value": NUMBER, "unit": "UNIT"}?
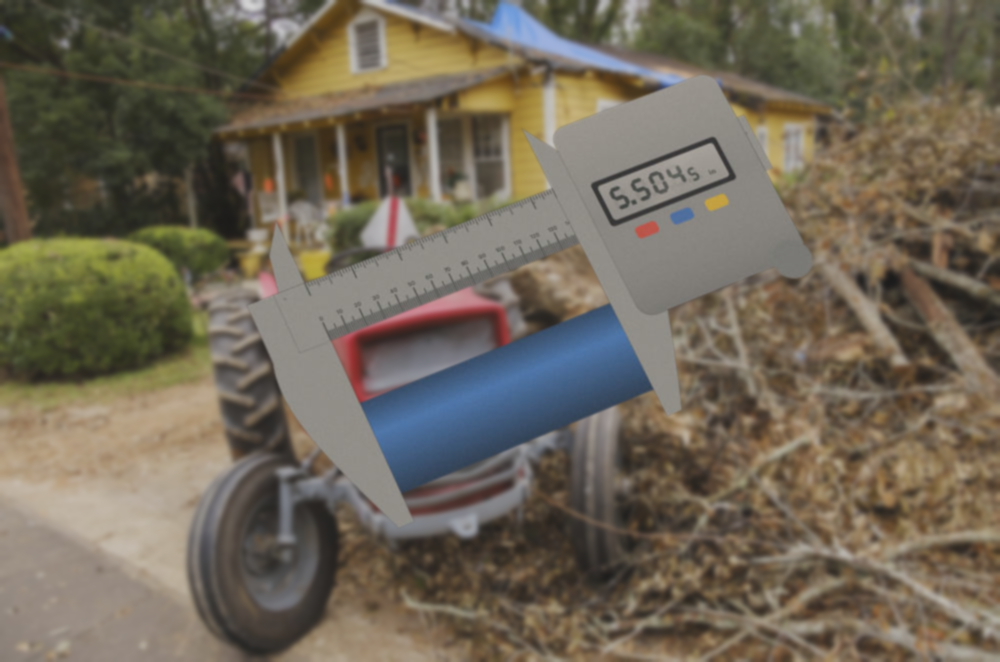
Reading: {"value": 5.5045, "unit": "in"}
